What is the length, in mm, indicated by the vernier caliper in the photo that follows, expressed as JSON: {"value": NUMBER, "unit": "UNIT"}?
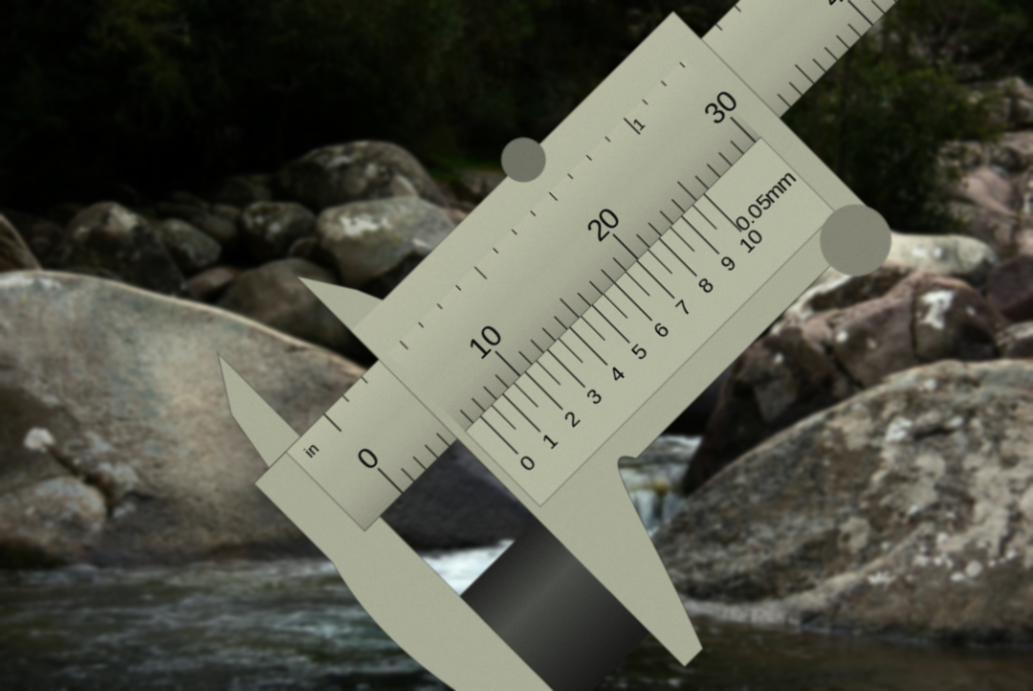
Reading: {"value": 6.6, "unit": "mm"}
